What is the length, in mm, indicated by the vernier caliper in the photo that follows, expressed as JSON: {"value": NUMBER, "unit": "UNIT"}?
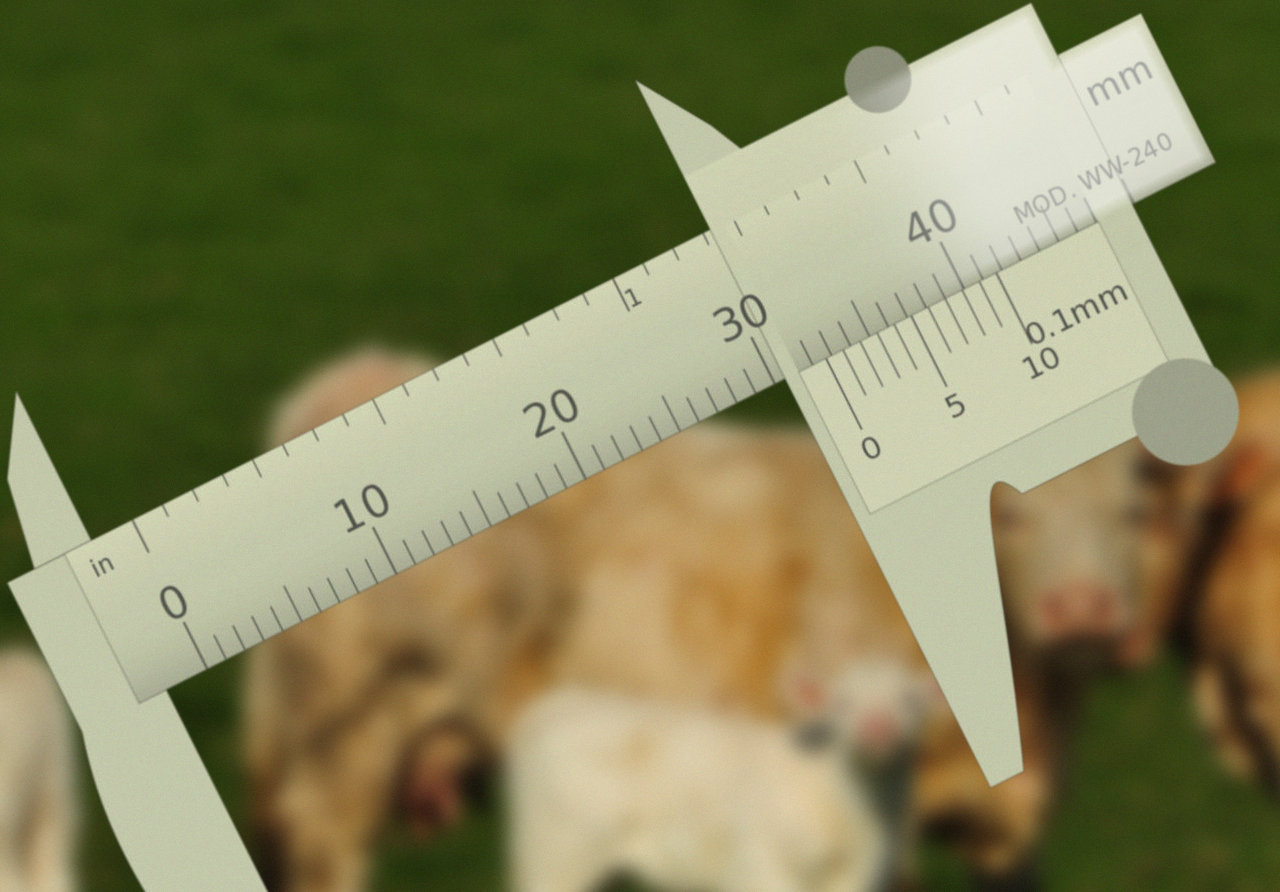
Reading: {"value": 32.7, "unit": "mm"}
